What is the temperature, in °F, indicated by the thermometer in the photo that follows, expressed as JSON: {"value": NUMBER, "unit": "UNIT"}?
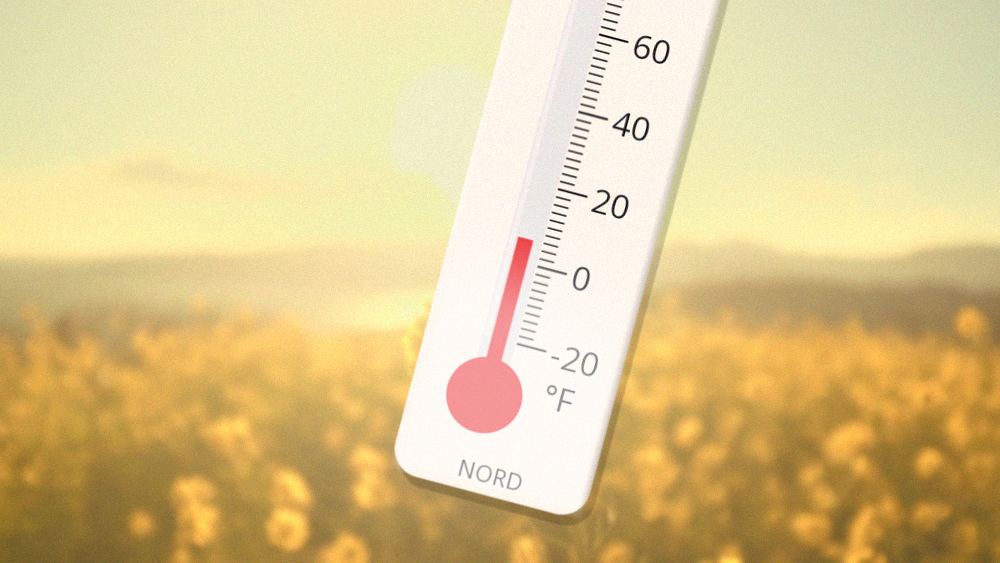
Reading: {"value": 6, "unit": "°F"}
